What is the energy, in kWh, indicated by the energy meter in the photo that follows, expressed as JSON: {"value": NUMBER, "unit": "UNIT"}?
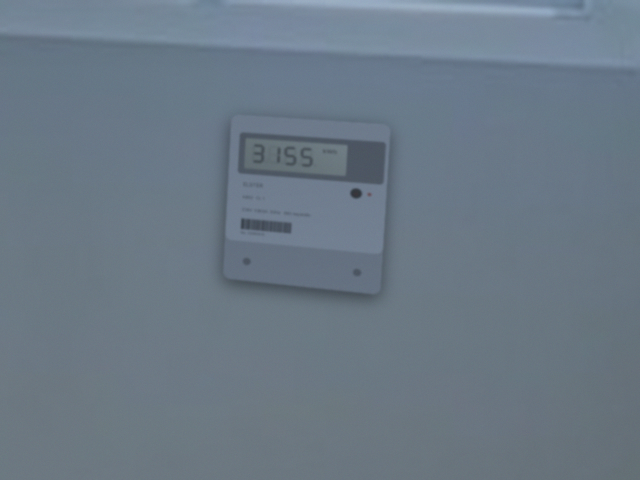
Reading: {"value": 3155, "unit": "kWh"}
